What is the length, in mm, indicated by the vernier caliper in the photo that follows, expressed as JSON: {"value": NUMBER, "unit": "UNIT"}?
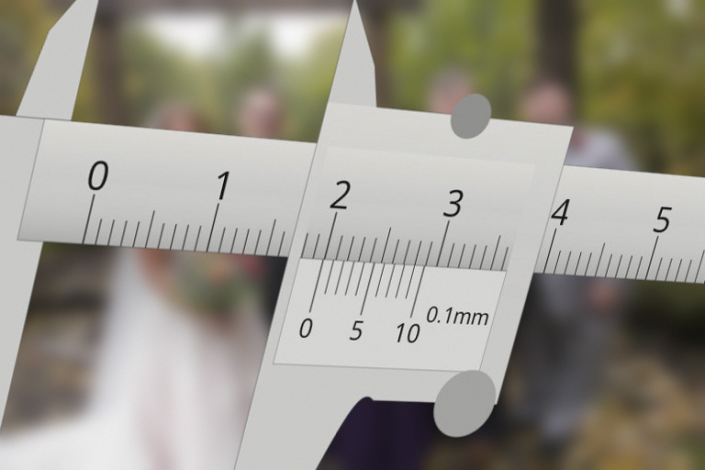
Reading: {"value": 19.9, "unit": "mm"}
